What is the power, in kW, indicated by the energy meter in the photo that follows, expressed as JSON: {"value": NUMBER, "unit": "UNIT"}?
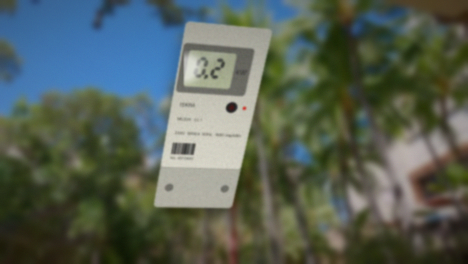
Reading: {"value": 0.2, "unit": "kW"}
